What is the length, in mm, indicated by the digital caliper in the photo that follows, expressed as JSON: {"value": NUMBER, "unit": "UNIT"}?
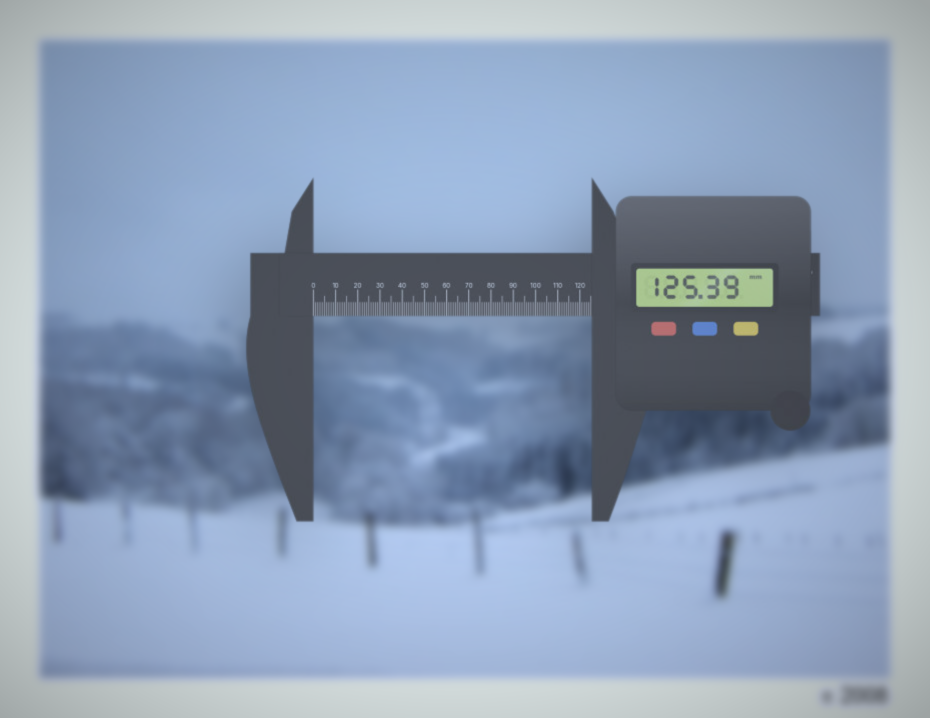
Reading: {"value": 125.39, "unit": "mm"}
